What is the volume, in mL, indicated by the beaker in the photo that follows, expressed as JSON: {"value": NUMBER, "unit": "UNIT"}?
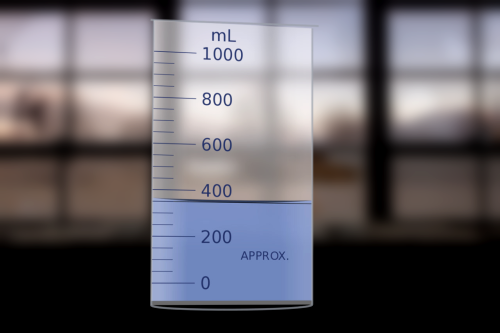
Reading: {"value": 350, "unit": "mL"}
